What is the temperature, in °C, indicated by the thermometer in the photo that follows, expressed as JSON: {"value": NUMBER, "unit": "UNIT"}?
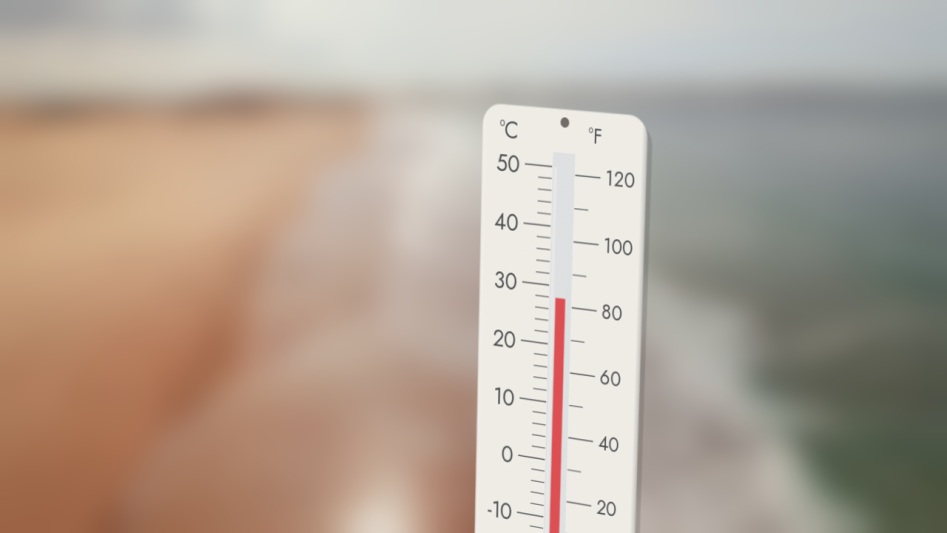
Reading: {"value": 28, "unit": "°C"}
